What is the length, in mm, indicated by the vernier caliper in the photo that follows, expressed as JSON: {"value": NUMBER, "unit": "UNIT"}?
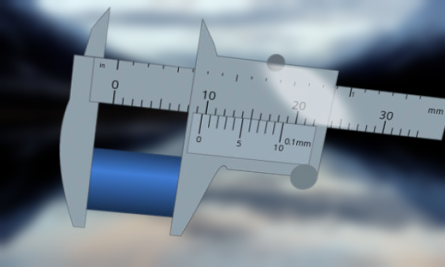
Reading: {"value": 9.6, "unit": "mm"}
